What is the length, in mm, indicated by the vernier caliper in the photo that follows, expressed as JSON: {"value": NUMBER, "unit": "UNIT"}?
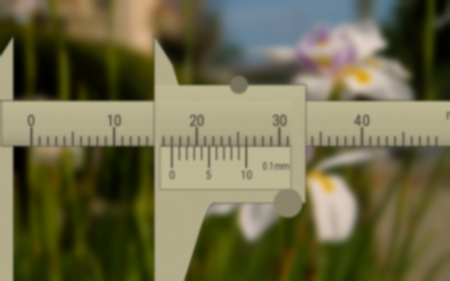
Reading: {"value": 17.0, "unit": "mm"}
